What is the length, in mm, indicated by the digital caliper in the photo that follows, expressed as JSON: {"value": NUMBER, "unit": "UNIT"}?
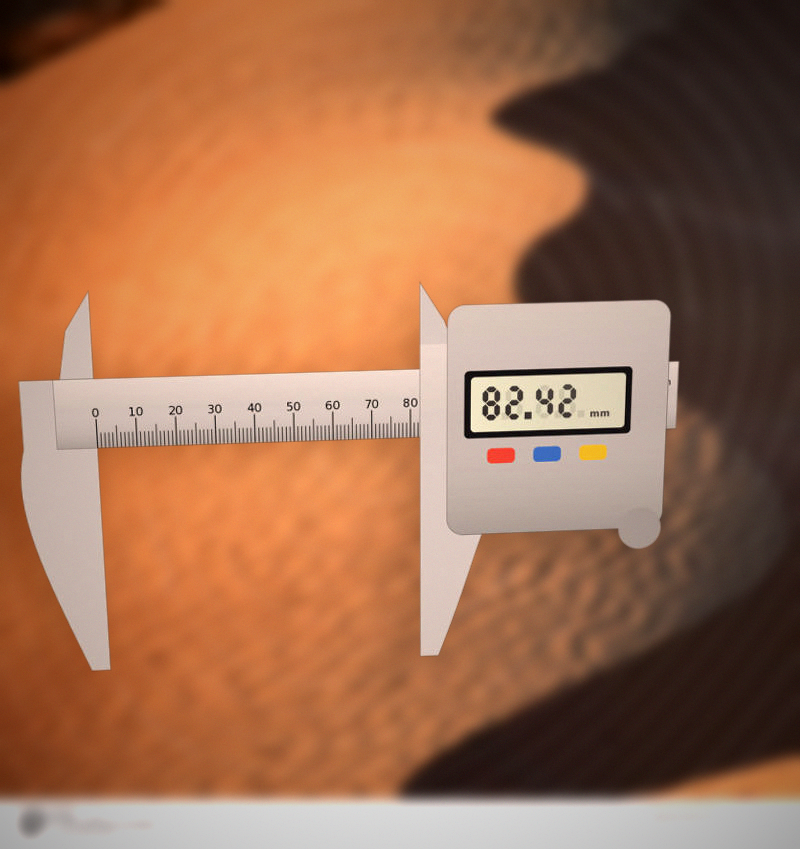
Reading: {"value": 82.42, "unit": "mm"}
